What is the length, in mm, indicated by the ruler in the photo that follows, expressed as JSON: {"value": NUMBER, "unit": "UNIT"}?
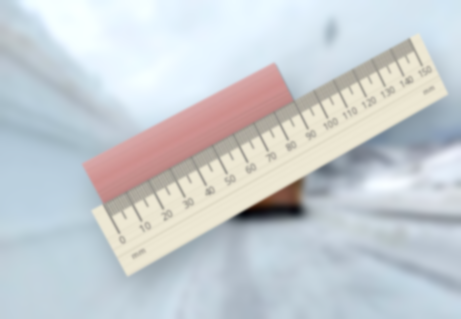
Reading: {"value": 90, "unit": "mm"}
